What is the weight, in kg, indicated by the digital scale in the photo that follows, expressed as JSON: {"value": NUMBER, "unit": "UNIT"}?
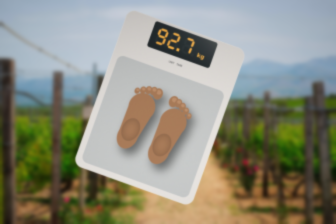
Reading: {"value": 92.7, "unit": "kg"}
